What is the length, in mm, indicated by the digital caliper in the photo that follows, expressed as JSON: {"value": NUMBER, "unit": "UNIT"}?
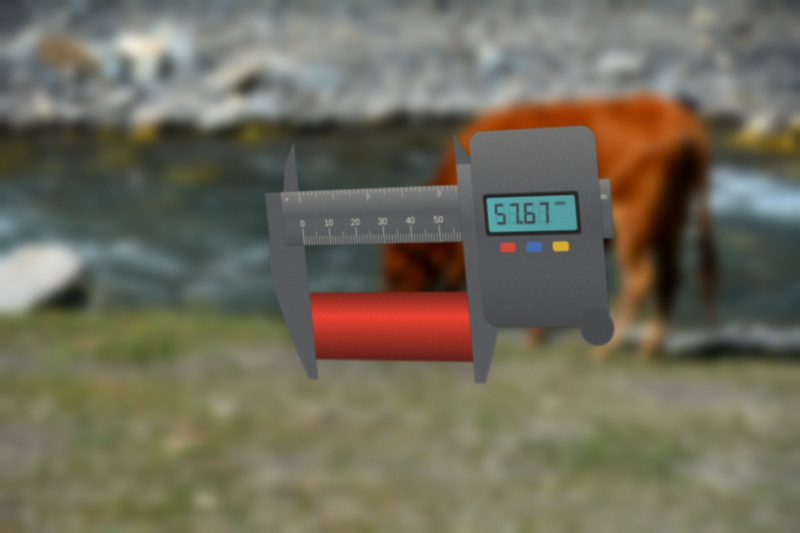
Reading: {"value": 57.67, "unit": "mm"}
